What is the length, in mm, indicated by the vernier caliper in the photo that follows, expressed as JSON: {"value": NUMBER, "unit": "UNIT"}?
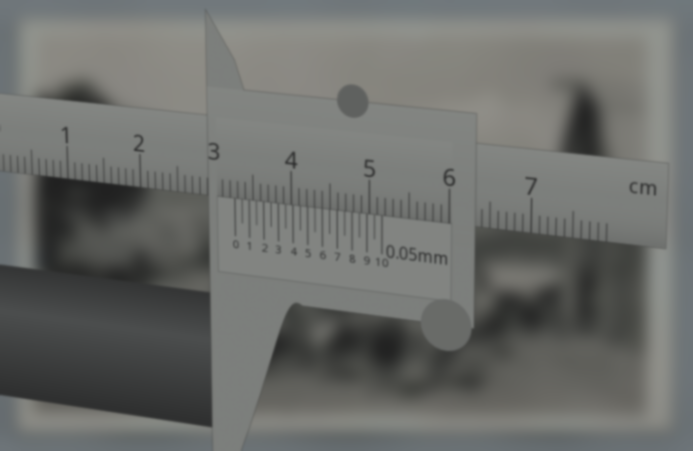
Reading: {"value": 32.6, "unit": "mm"}
